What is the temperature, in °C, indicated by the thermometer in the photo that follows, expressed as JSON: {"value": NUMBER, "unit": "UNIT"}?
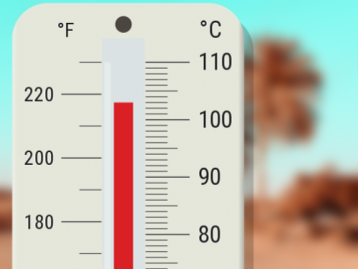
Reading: {"value": 103, "unit": "°C"}
